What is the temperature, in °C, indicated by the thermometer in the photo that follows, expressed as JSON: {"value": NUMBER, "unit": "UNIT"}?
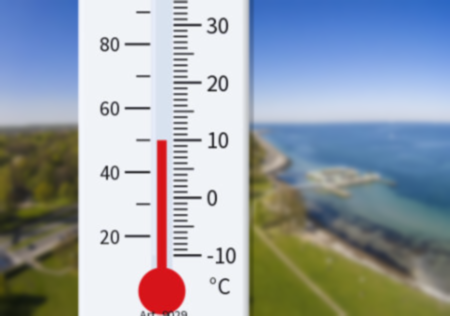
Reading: {"value": 10, "unit": "°C"}
